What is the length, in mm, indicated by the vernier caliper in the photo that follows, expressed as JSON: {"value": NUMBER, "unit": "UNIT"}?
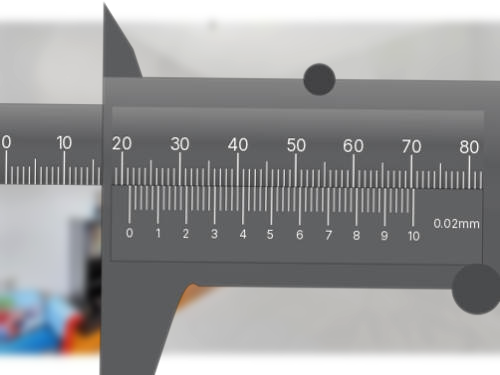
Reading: {"value": 21.4, "unit": "mm"}
